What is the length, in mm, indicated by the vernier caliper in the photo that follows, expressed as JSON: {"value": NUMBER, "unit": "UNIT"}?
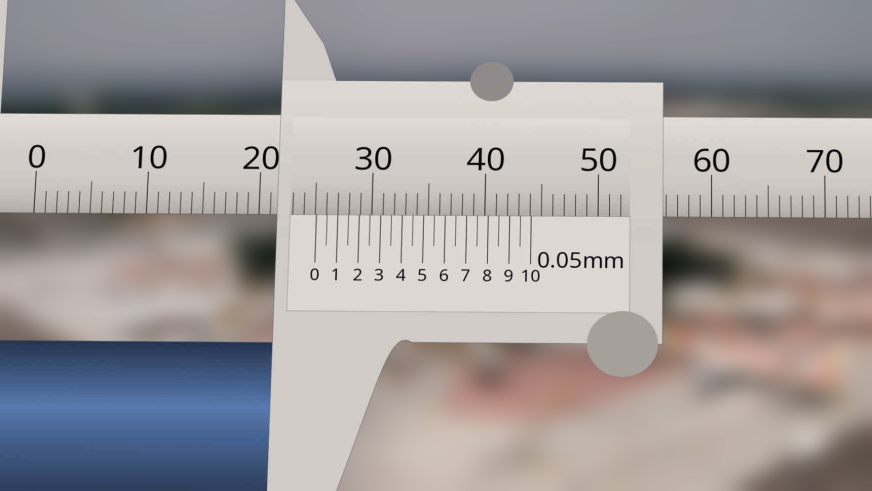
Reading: {"value": 25.1, "unit": "mm"}
